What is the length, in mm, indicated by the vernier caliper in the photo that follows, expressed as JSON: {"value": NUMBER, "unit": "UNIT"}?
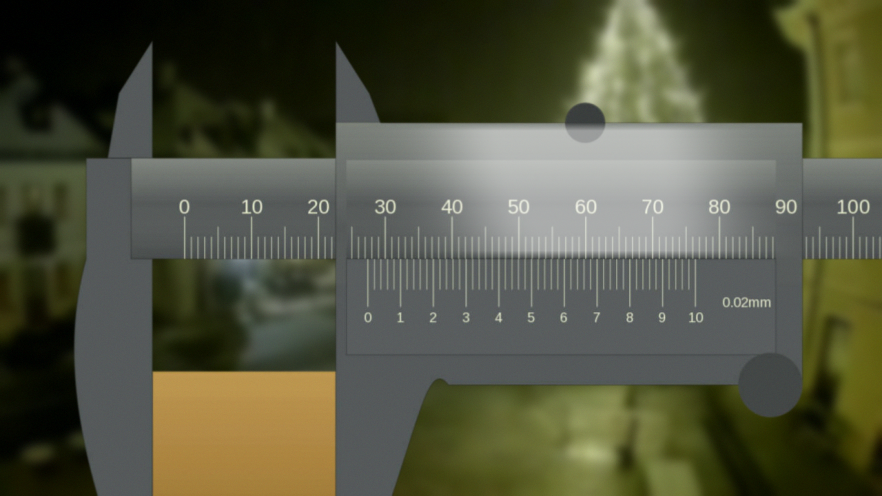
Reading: {"value": 27.4, "unit": "mm"}
